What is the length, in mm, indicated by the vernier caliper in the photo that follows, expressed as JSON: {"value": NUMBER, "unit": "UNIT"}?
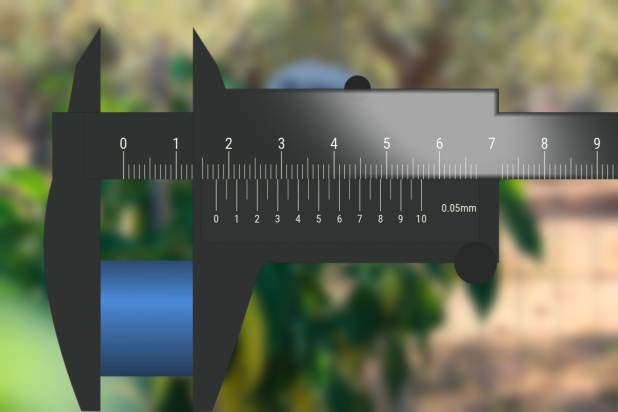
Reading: {"value": 17.6, "unit": "mm"}
